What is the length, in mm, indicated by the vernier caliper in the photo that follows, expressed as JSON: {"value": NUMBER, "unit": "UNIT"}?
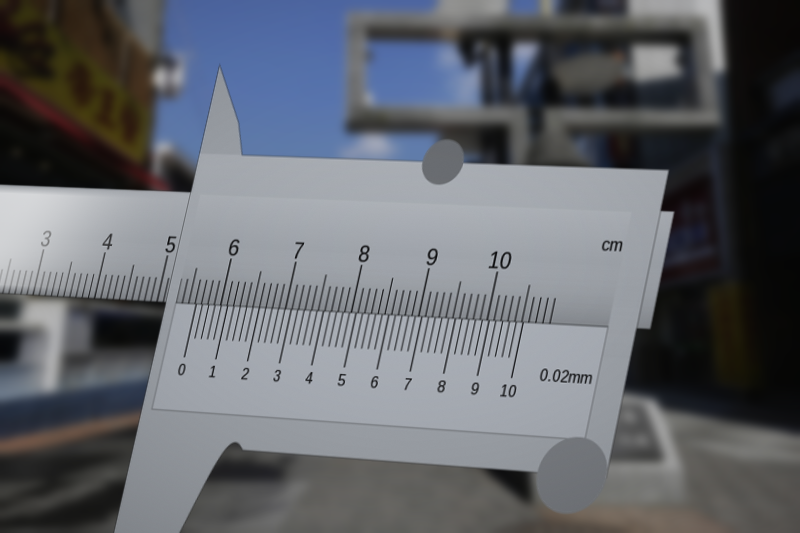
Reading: {"value": 56.2, "unit": "mm"}
